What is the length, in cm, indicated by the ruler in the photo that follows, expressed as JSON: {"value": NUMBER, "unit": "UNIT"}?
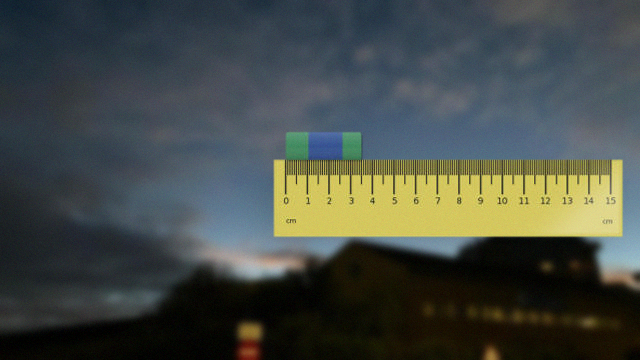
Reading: {"value": 3.5, "unit": "cm"}
